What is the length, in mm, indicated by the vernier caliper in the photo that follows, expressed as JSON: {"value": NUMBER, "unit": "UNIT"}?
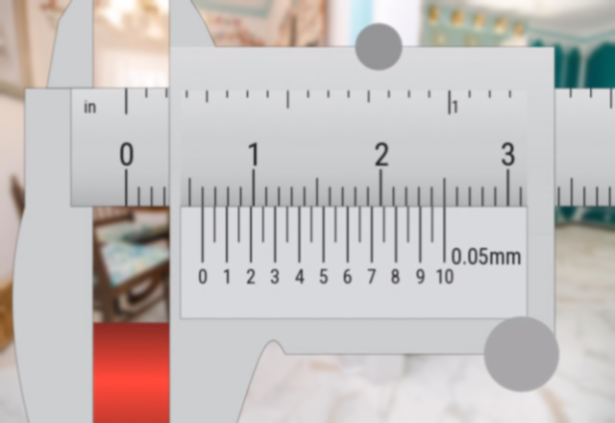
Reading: {"value": 6.0, "unit": "mm"}
